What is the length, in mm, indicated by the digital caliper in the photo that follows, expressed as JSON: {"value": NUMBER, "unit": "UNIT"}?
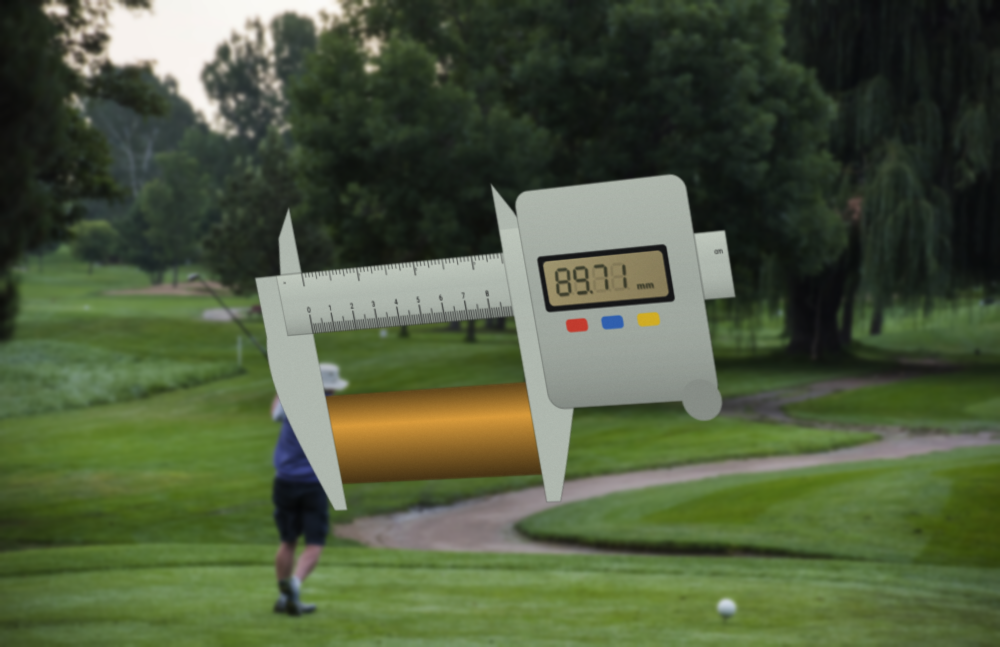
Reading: {"value": 89.71, "unit": "mm"}
